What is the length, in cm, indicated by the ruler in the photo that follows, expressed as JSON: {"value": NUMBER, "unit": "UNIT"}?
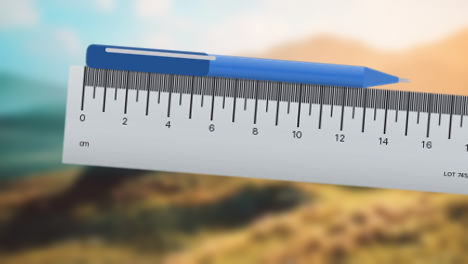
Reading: {"value": 15, "unit": "cm"}
